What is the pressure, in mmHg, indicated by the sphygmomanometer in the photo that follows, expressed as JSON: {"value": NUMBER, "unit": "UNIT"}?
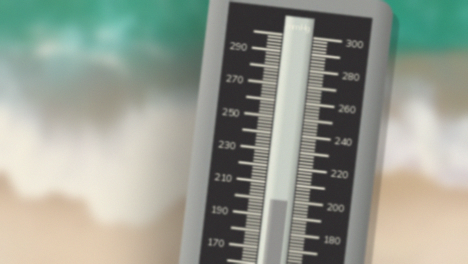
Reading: {"value": 200, "unit": "mmHg"}
